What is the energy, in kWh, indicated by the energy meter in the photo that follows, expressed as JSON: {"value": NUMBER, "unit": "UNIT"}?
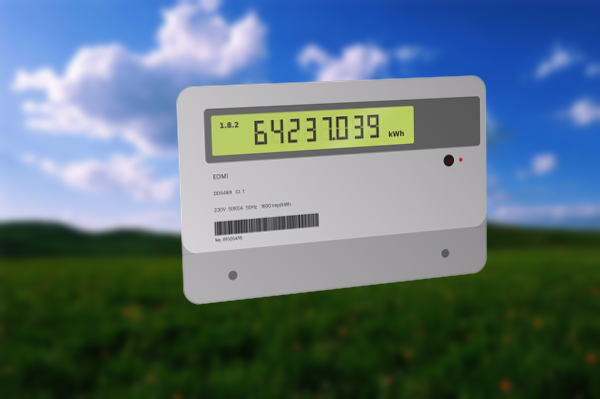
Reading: {"value": 64237.039, "unit": "kWh"}
